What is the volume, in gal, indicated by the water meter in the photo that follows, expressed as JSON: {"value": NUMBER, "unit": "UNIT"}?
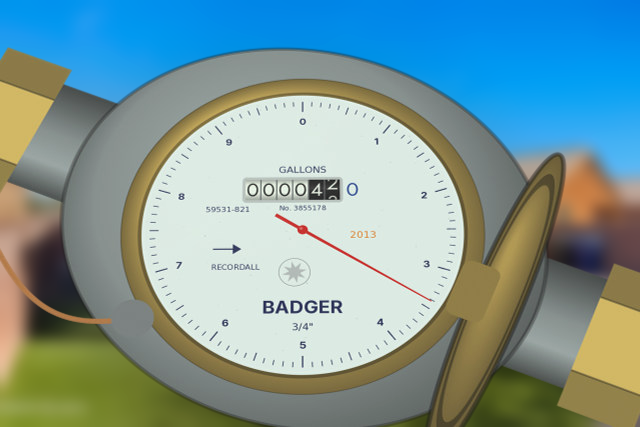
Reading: {"value": 423.4, "unit": "gal"}
